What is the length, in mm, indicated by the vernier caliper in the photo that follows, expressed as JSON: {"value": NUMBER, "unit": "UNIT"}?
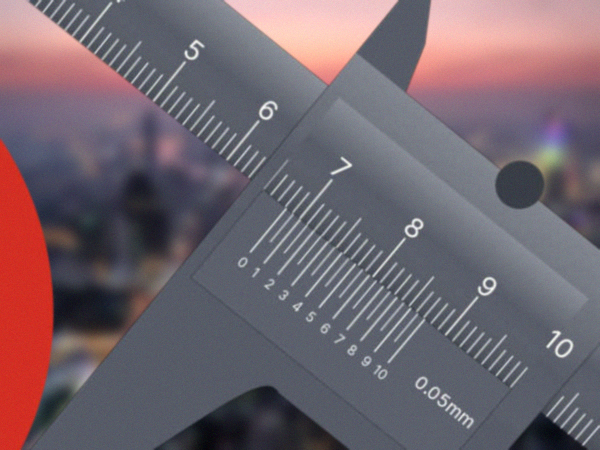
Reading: {"value": 68.2, "unit": "mm"}
